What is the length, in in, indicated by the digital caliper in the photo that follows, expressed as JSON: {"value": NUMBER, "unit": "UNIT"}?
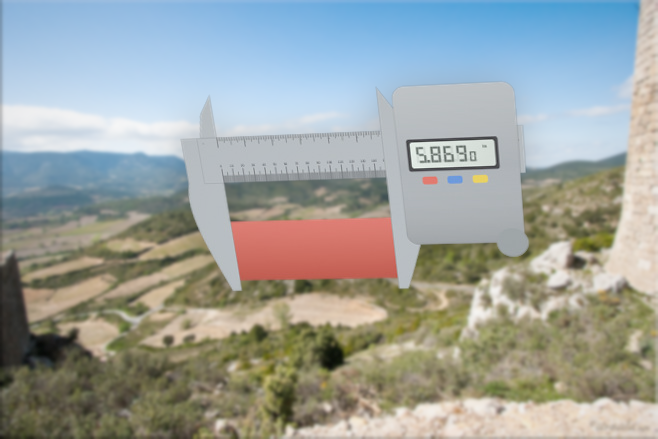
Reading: {"value": 5.8690, "unit": "in"}
